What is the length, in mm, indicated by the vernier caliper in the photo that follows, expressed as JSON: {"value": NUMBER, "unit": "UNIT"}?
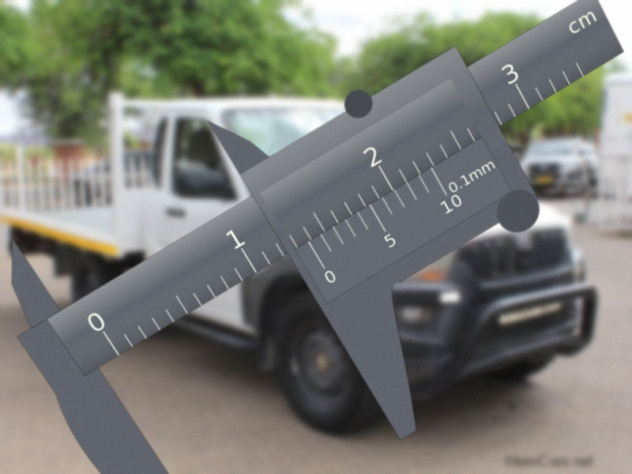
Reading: {"value": 13.8, "unit": "mm"}
